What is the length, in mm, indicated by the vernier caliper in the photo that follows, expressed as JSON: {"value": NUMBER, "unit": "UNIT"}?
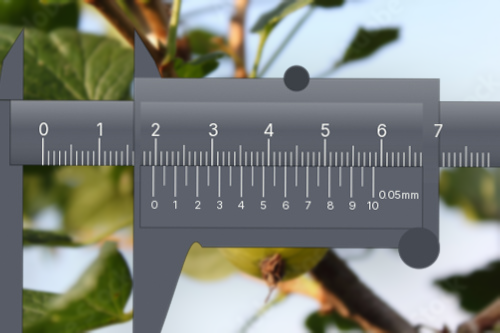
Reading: {"value": 19.6, "unit": "mm"}
